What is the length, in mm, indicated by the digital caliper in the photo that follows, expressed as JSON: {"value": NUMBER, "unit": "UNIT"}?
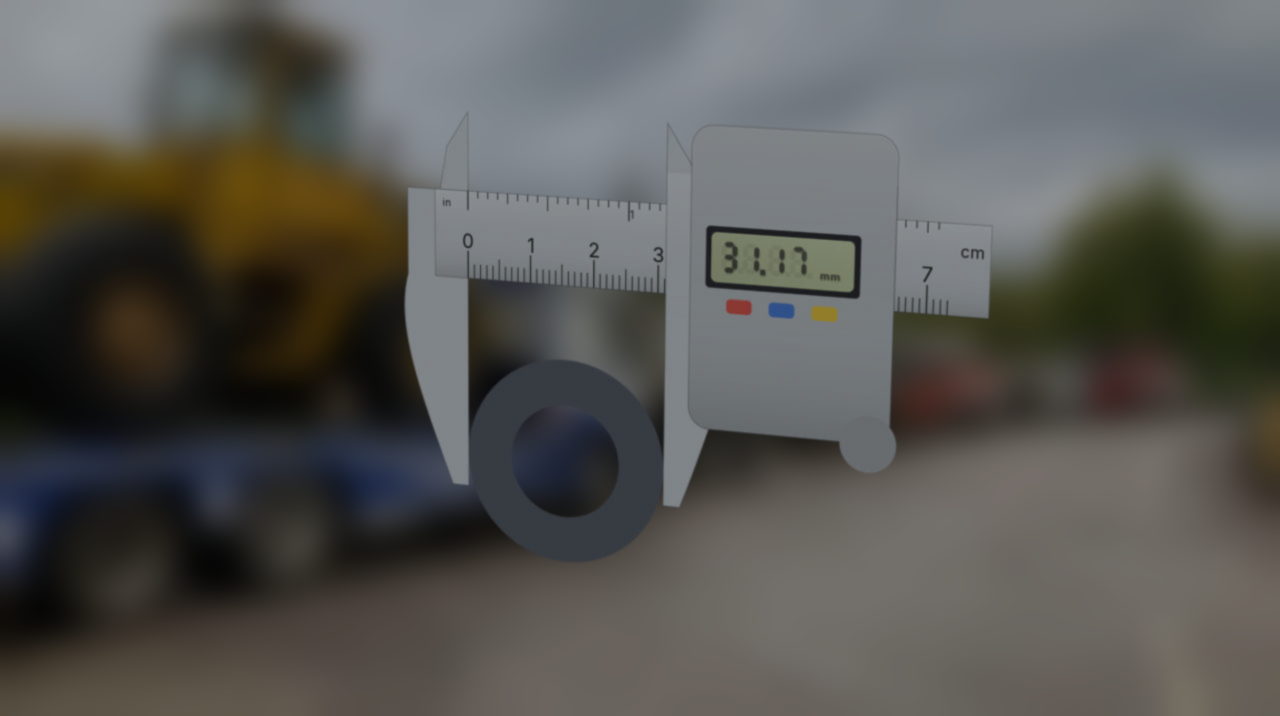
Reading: {"value": 31.17, "unit": "mm"}
